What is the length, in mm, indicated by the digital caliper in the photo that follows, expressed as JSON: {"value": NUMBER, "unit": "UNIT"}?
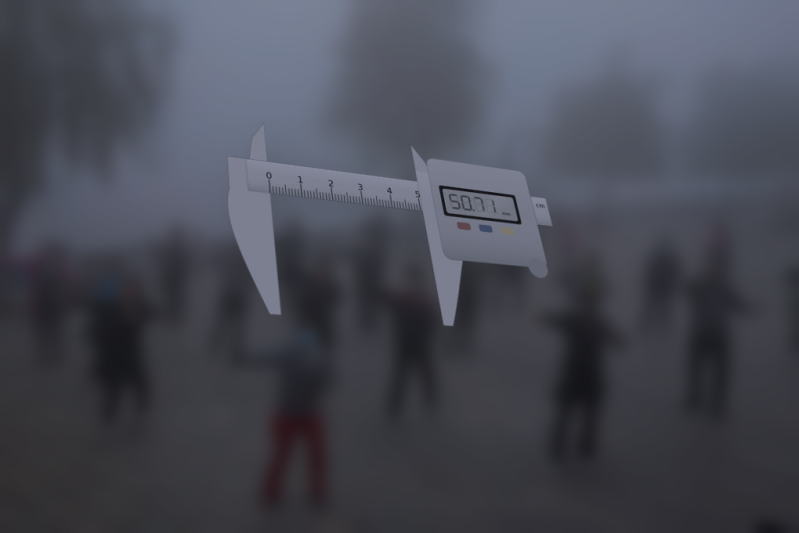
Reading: {"value": 50.71, "unit": "mm"}
